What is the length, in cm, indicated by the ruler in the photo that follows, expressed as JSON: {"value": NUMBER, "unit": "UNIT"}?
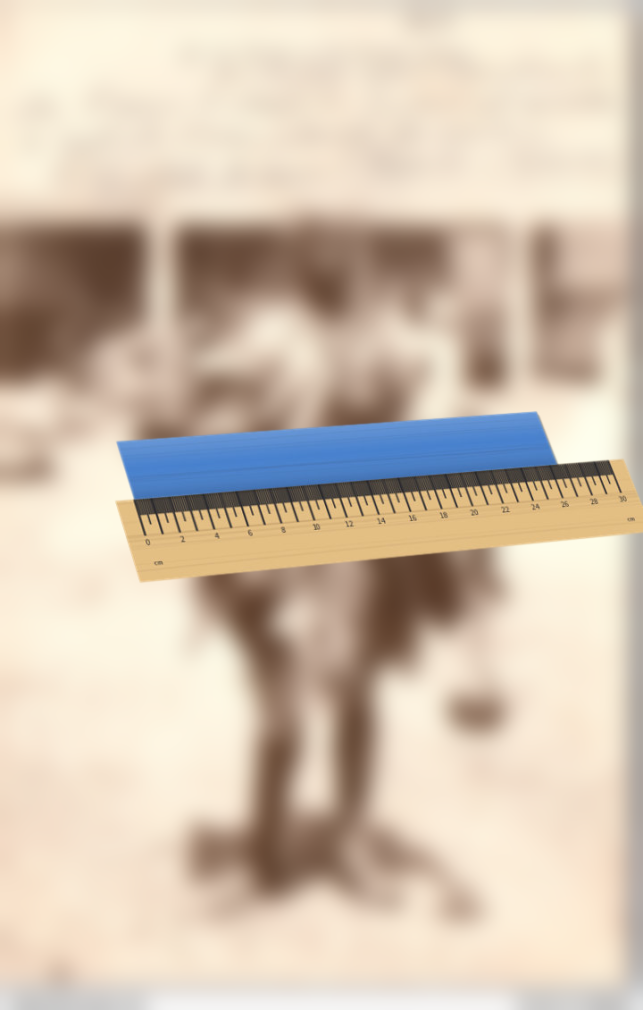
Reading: {"value": 26.5, "unit": "cm"}
